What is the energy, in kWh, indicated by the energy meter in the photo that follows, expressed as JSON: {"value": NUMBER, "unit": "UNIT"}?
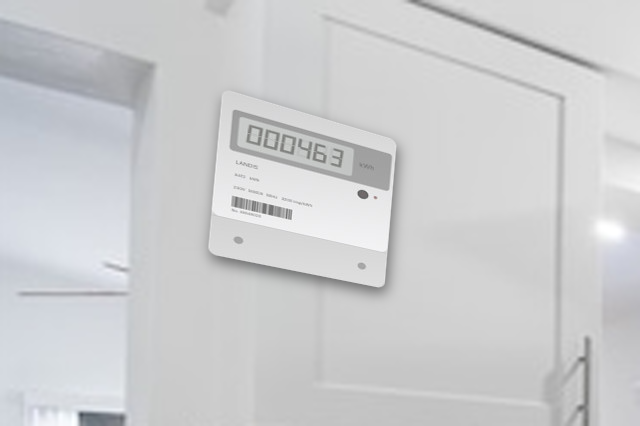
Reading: {"value": 463, "unit": "kWh"}
